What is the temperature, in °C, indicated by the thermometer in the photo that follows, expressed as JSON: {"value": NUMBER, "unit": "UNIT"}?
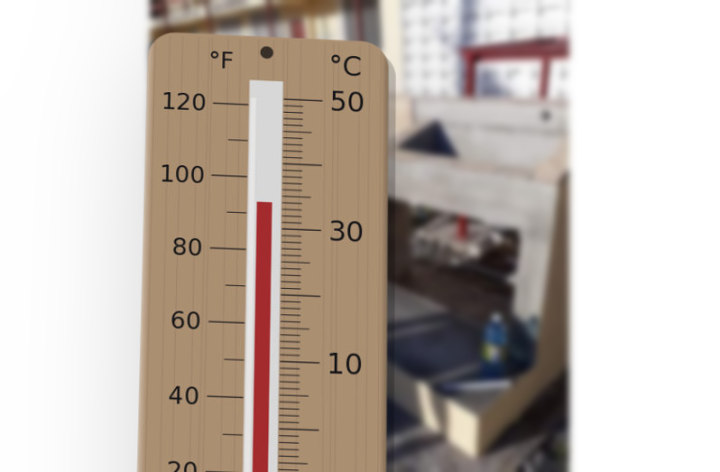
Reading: {"value": 34, "unit": "°C"}
